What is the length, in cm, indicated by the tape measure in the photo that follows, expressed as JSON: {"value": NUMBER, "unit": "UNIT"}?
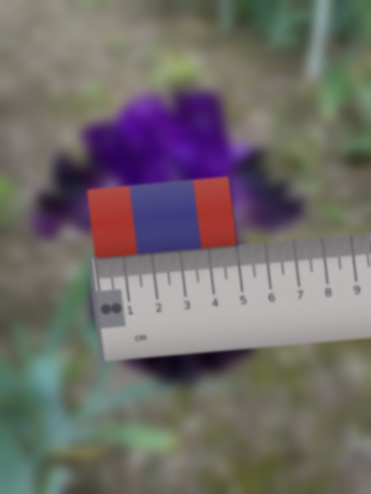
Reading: {"value": 5, "unit": "cm"}
